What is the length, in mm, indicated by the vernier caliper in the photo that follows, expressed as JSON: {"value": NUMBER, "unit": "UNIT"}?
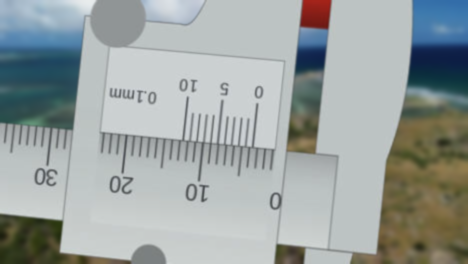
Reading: {"value": 3.6, "unit": "mm"}
